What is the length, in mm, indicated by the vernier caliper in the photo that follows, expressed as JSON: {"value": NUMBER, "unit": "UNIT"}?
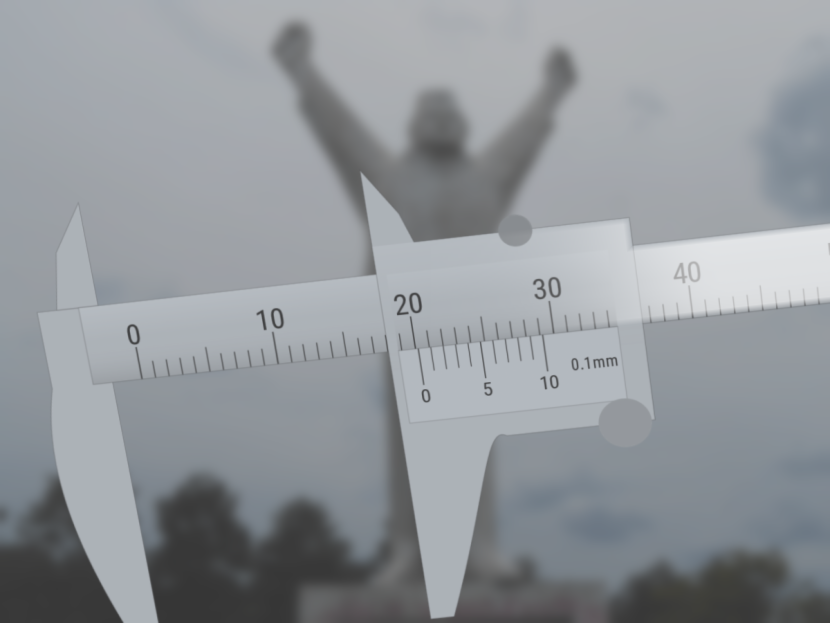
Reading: {"value": 20.2, "unit": "mm"}
